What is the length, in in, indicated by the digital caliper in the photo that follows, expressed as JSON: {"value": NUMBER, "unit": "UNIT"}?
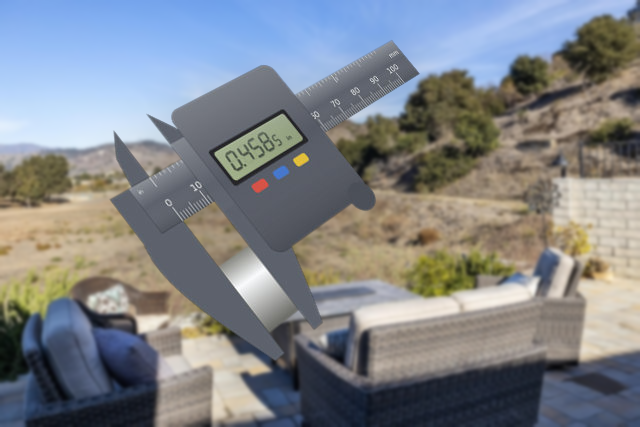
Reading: {"value": 0.4585, "unit": "in"}
